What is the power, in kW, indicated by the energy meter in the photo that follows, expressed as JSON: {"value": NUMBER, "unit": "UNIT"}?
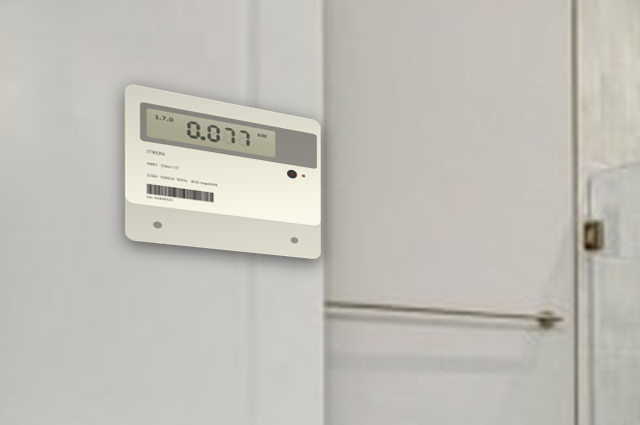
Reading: {"value": 0.077, "unit": "kW"}
